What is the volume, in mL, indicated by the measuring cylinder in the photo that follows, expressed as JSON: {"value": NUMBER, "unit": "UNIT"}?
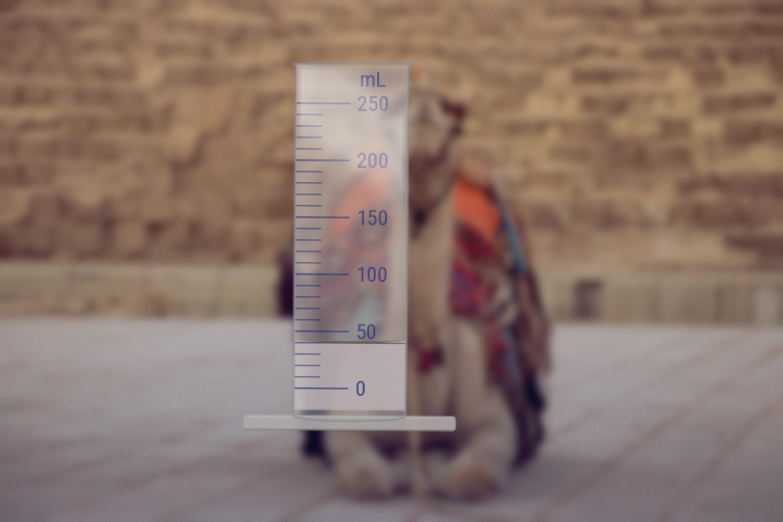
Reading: {"value": 40, "unit": "mL"}
